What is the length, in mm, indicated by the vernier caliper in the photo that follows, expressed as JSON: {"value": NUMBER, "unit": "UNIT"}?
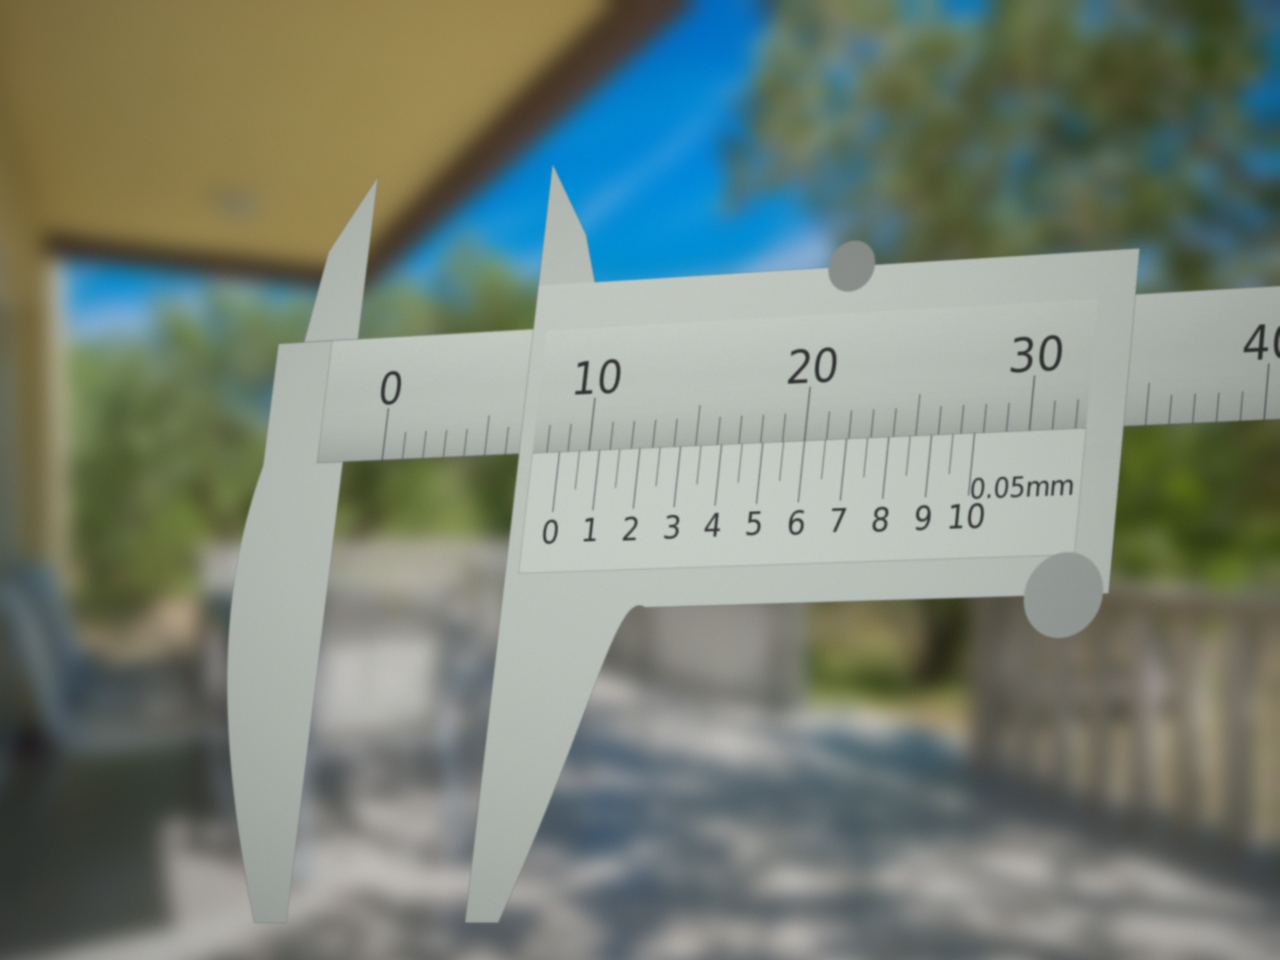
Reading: {"value": 8.6, "unit": "mm"}
